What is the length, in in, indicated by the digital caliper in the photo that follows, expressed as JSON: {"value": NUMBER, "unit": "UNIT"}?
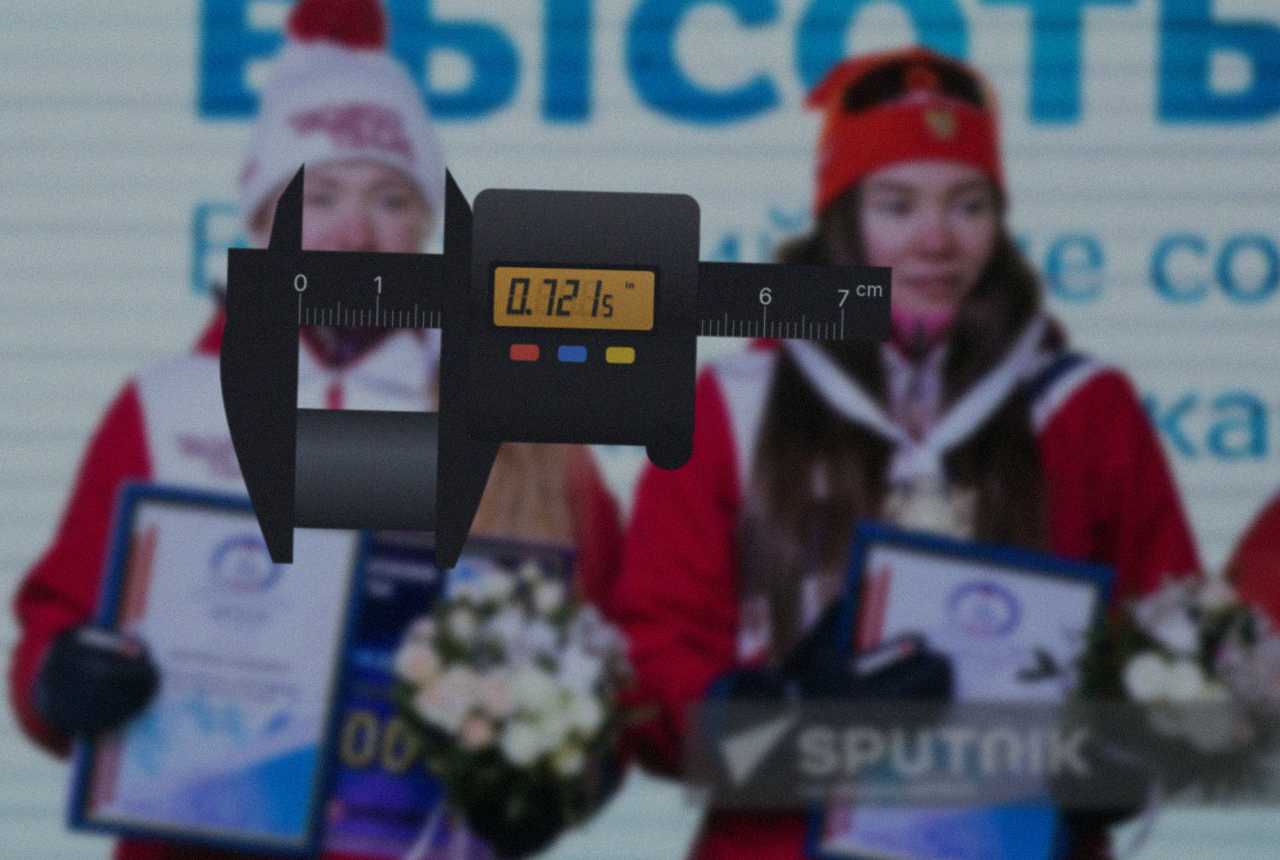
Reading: {"value": 0.7215, "unit": "in"}
